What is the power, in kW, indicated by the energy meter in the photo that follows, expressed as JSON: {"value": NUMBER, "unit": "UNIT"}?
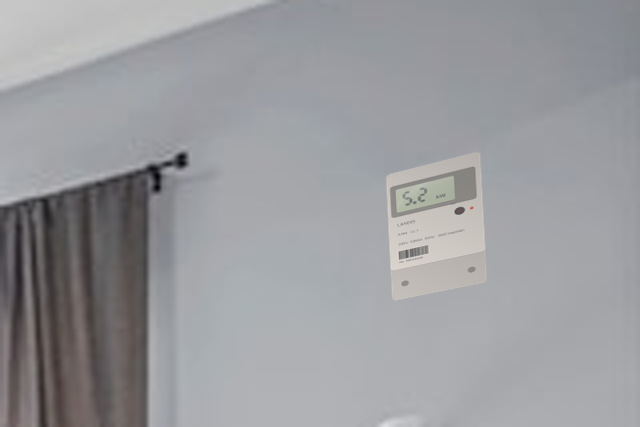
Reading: {"value": 5.2, "unit": "kW"}
